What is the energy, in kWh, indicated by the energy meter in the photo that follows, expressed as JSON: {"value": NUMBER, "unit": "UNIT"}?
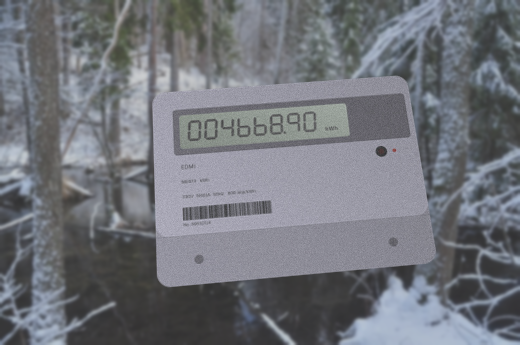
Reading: {"value": 4668.90, "unit": "kWh"}
